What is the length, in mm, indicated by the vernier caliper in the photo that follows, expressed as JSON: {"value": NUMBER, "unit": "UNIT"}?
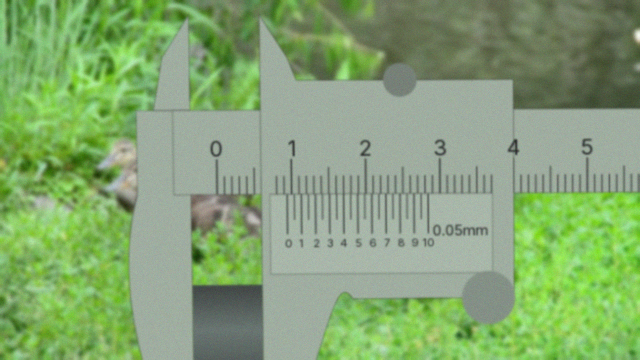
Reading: {"value": 9.4, "unit": "mm"}
